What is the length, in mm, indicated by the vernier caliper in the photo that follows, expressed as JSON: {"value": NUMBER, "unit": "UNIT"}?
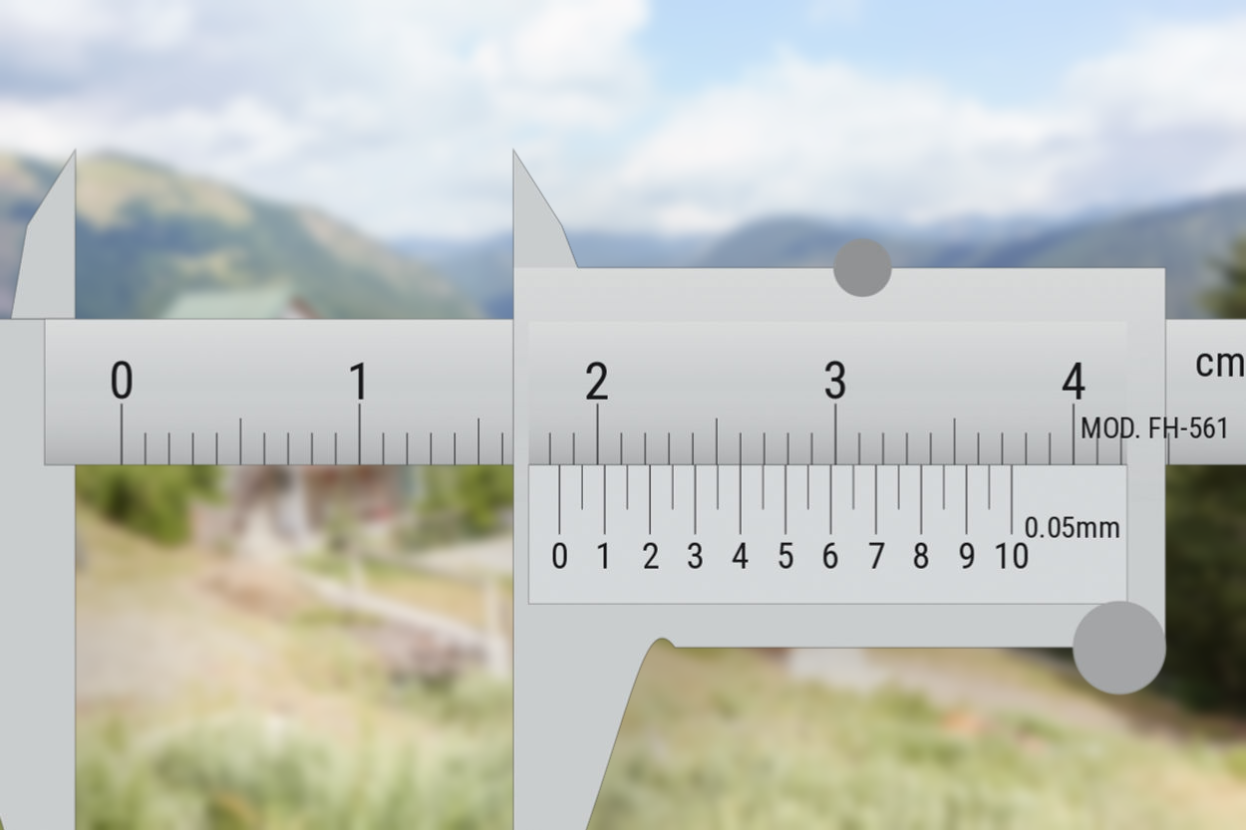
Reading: {"value": 18.4, "unit": "mm"}
